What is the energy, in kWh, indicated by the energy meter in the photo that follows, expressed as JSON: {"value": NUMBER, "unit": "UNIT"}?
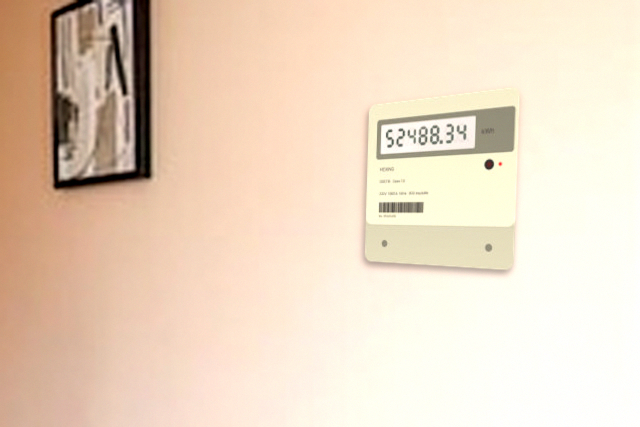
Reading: {"value": 52488.34, "unit": "kWh"}
